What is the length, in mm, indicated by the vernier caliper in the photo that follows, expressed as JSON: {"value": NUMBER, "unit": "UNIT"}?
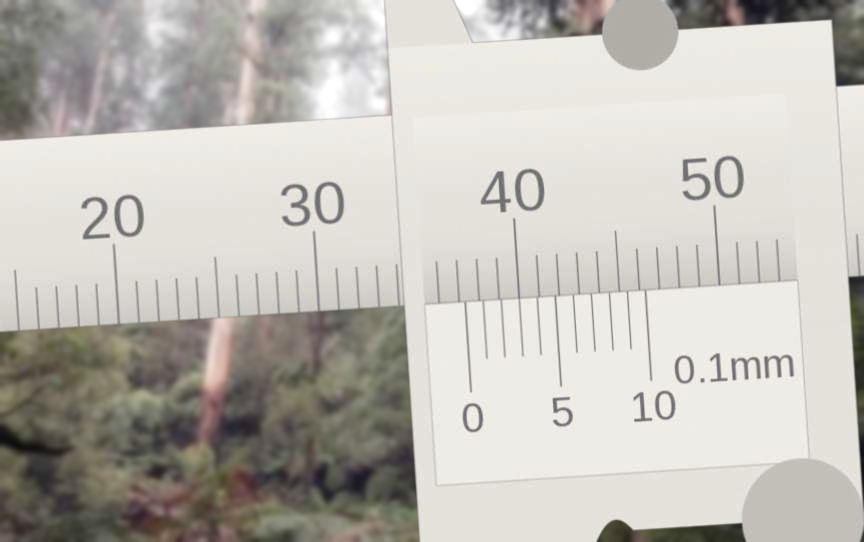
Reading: {"value": 37.3, "unit": "mm"}
